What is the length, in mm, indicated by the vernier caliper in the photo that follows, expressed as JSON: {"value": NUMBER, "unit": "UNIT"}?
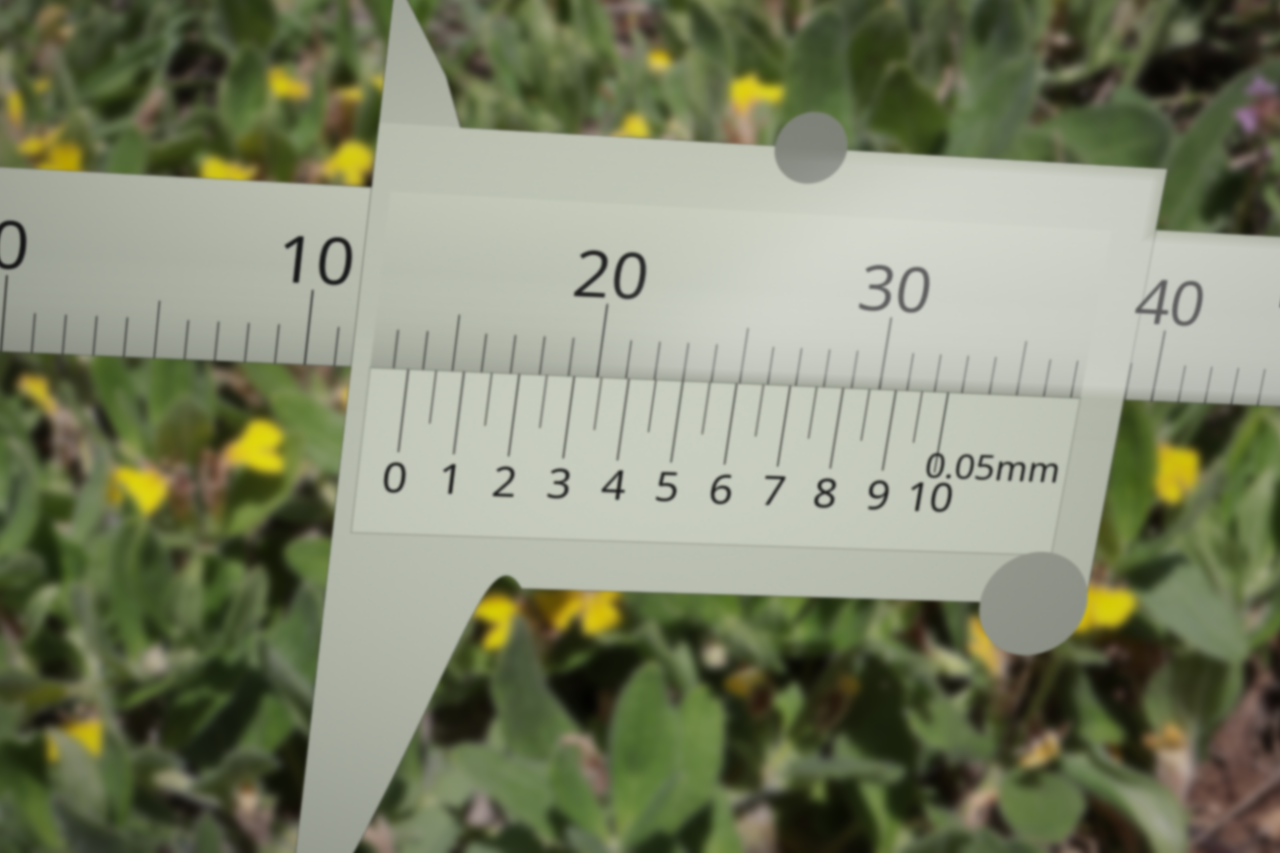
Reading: {"value": 13.5, "unit": "mm"}
